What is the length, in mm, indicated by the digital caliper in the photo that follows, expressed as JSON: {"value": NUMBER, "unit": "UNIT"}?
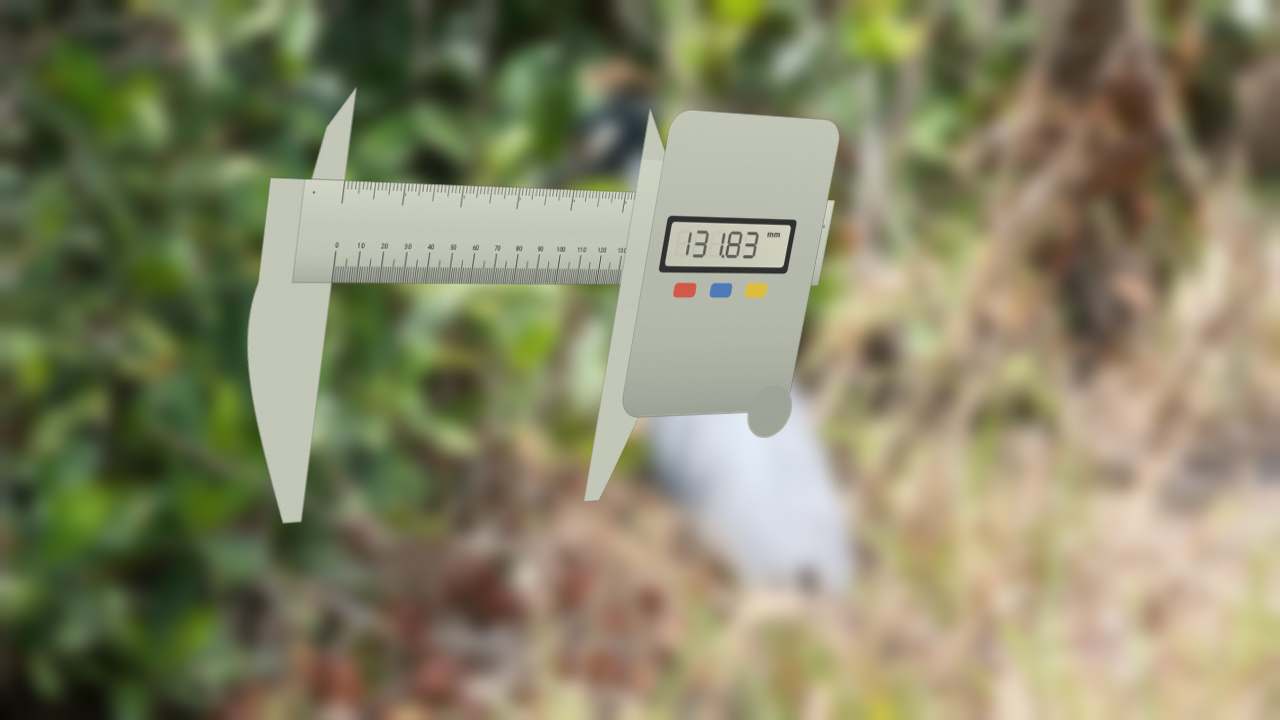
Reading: {"value": 131.83, "unit": "mm"}
